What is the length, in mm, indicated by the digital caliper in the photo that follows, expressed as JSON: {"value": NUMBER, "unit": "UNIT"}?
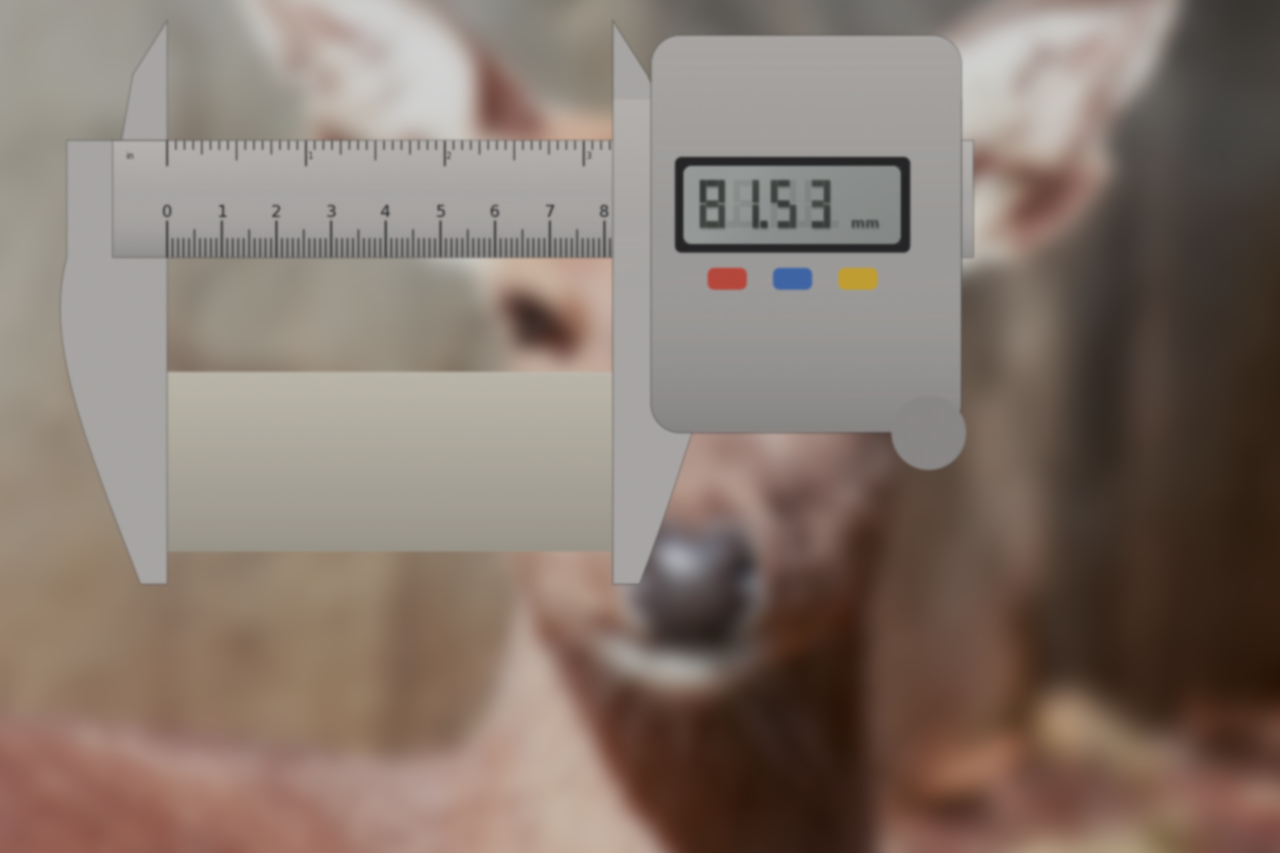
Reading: {"value": 81.53, "unit": "mm"}
